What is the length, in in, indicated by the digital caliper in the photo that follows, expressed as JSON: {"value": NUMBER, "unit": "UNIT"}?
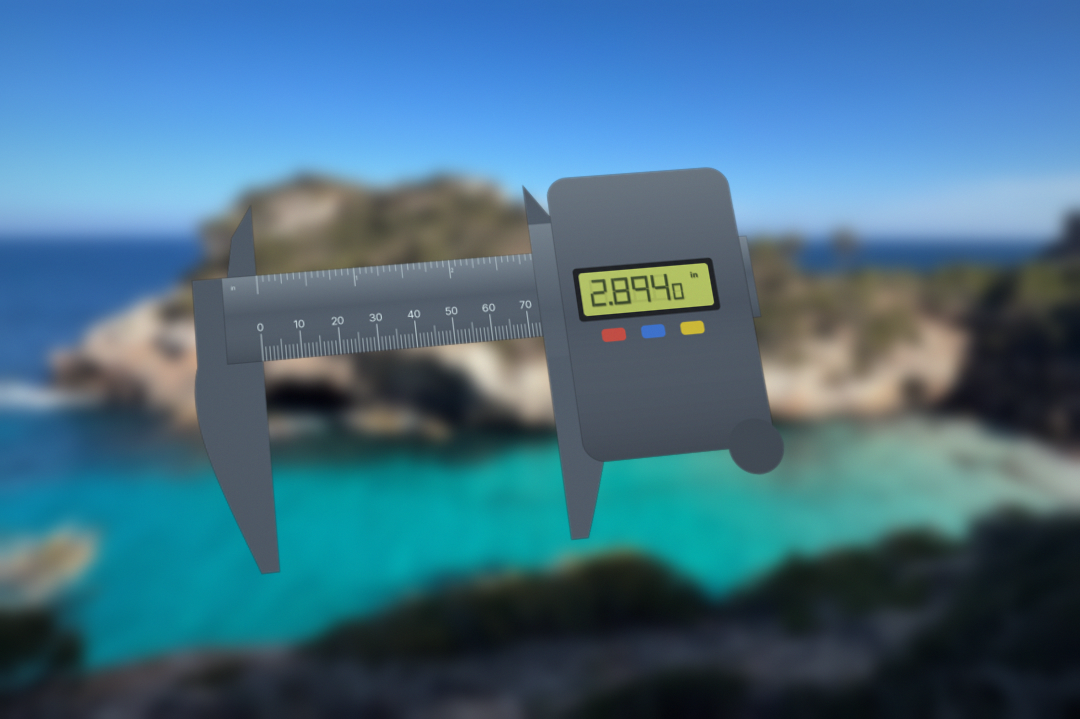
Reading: {"value": 2.8940, "unit": "in"}
